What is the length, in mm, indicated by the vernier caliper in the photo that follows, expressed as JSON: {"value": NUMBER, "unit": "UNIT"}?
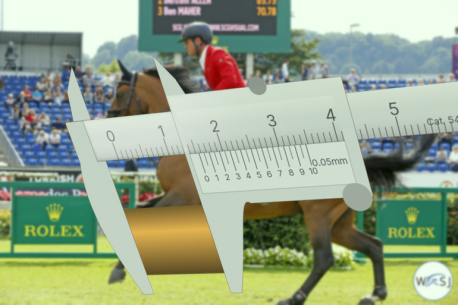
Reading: {"value": 15.6, "unit": "mm"}
